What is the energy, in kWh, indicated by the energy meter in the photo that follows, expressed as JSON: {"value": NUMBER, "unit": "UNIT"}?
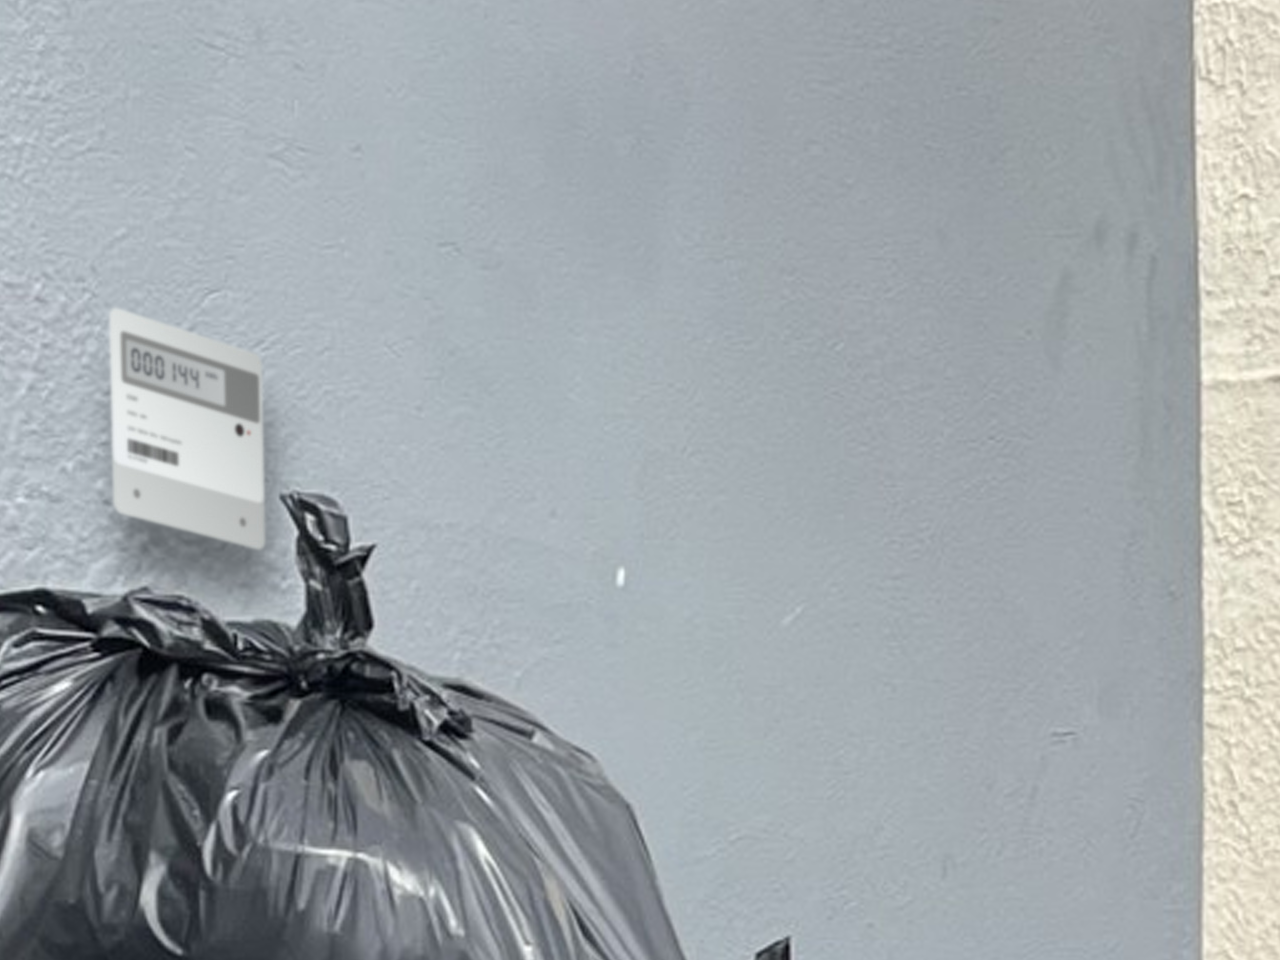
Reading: {"value": 144, "unit": "kWh"}
